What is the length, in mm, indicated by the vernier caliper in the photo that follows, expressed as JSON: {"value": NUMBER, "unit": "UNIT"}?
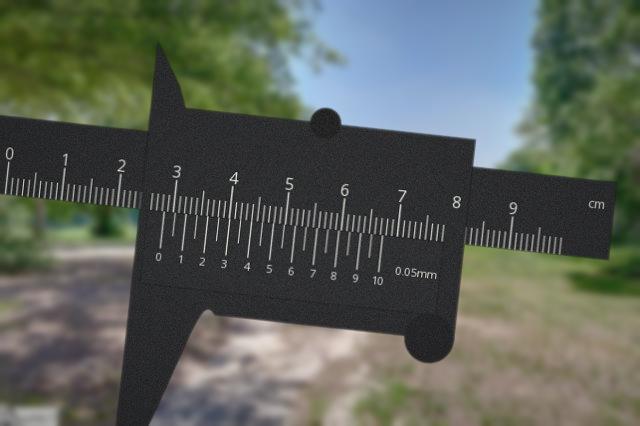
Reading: {"value": 28.4, "unit": "mm"}
